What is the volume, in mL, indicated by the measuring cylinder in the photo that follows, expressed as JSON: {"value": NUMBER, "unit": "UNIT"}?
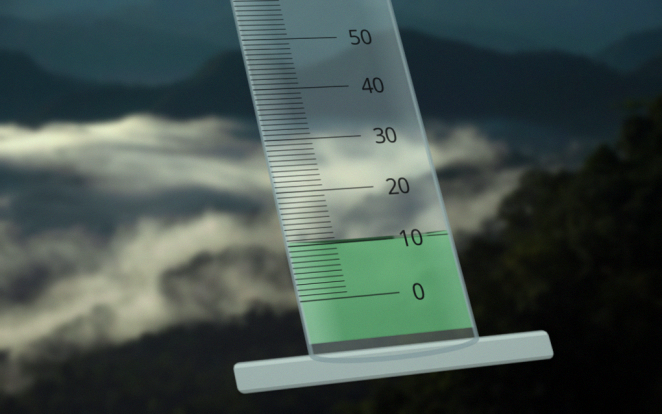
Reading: {"value": 10, "unit": "mL"}
